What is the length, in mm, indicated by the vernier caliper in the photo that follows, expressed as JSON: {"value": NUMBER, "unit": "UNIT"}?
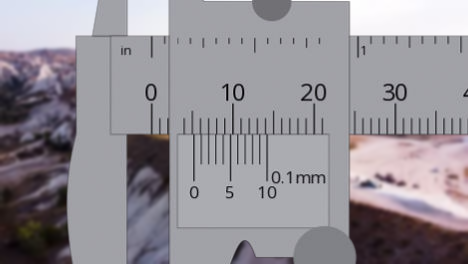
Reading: {"value": 5.2, "unit": "mm"}
